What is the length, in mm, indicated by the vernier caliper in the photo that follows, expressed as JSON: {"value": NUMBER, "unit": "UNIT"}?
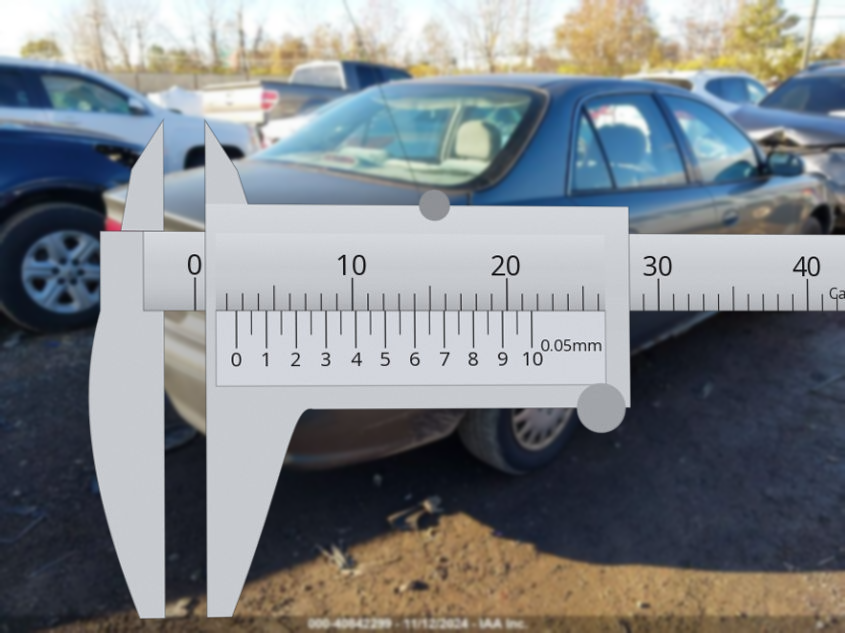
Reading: {"value": 2.6, "unit": "mm"}
